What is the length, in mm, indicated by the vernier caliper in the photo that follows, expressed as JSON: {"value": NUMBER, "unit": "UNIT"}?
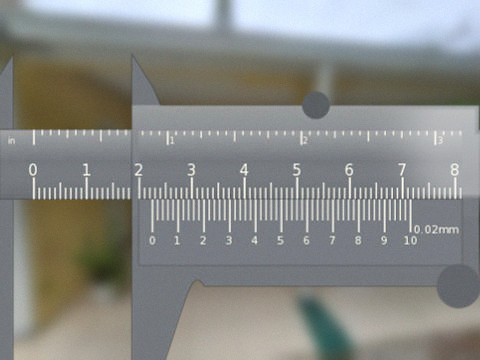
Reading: {"value": 22.5, "unit": "mm"}
